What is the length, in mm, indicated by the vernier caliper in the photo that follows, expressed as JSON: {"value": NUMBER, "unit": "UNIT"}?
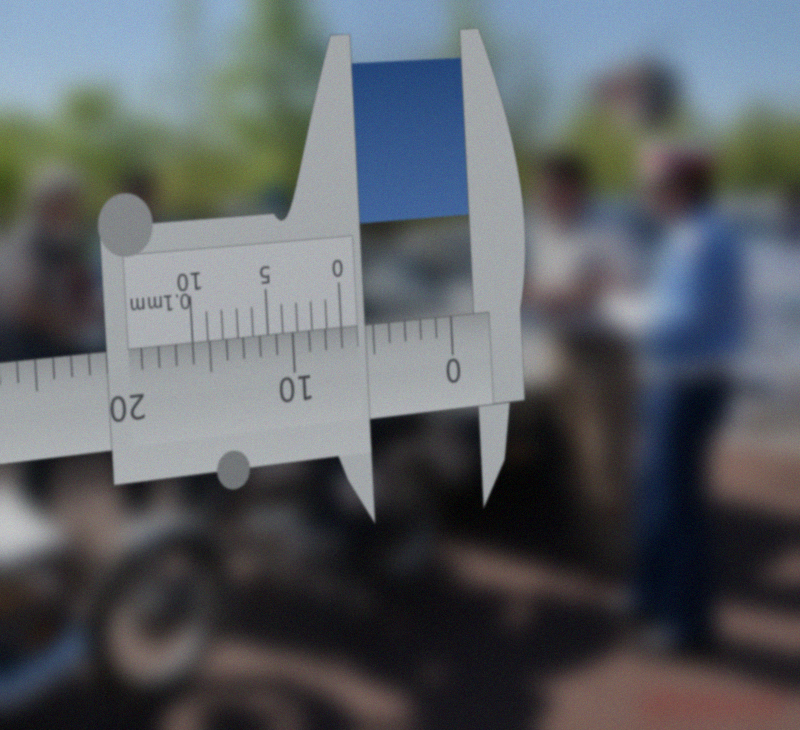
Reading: {"value": 7.0, "unit": "mm"}
